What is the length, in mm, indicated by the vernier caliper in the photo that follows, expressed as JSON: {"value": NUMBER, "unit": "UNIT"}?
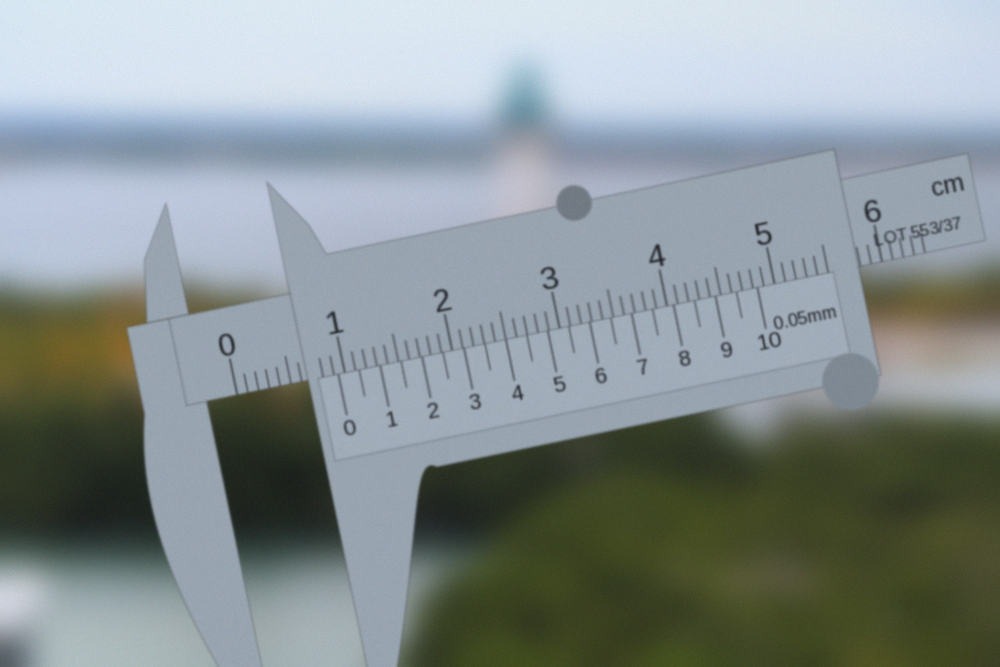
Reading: {"value": 9.4, "unit": "mm"}
